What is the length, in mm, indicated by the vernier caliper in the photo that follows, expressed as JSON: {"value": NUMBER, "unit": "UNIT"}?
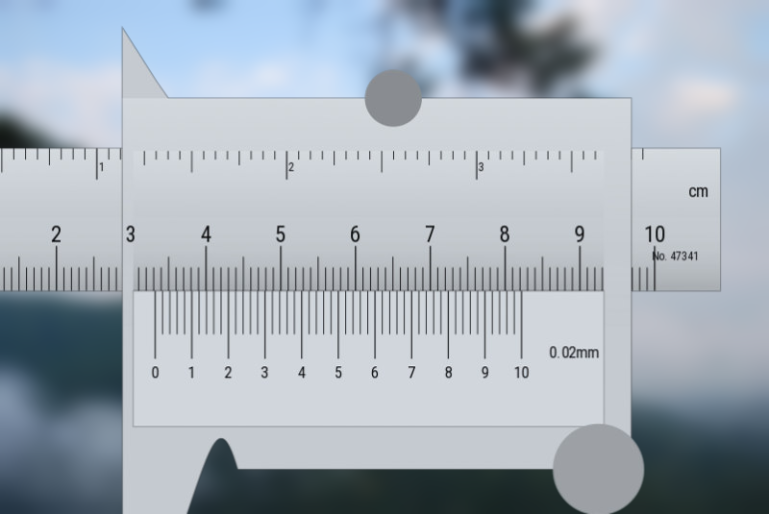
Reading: {"value": 33.2, "unit": "mm"}
